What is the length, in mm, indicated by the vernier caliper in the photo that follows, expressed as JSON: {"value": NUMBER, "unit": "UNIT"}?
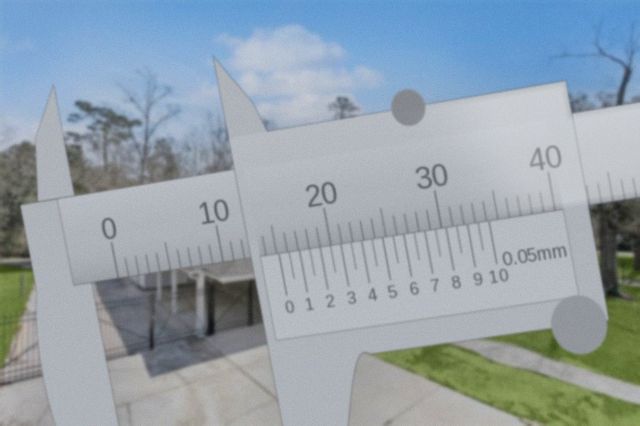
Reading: {"value": 15.2, "unit": "mm"}
